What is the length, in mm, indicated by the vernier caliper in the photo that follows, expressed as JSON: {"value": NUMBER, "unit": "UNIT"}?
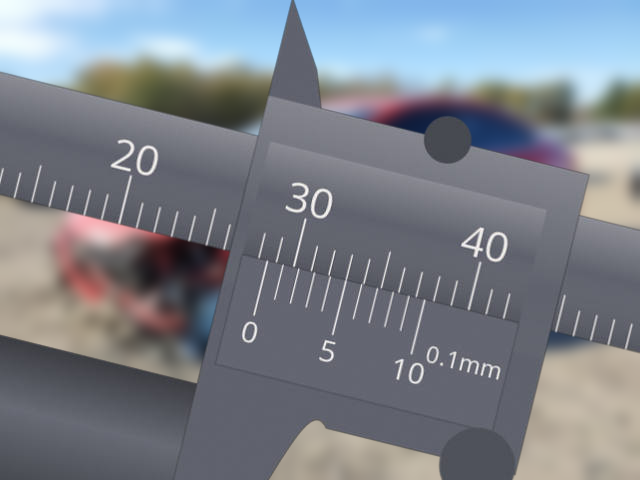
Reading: {"value": 28.5, "unit": "mm"}
